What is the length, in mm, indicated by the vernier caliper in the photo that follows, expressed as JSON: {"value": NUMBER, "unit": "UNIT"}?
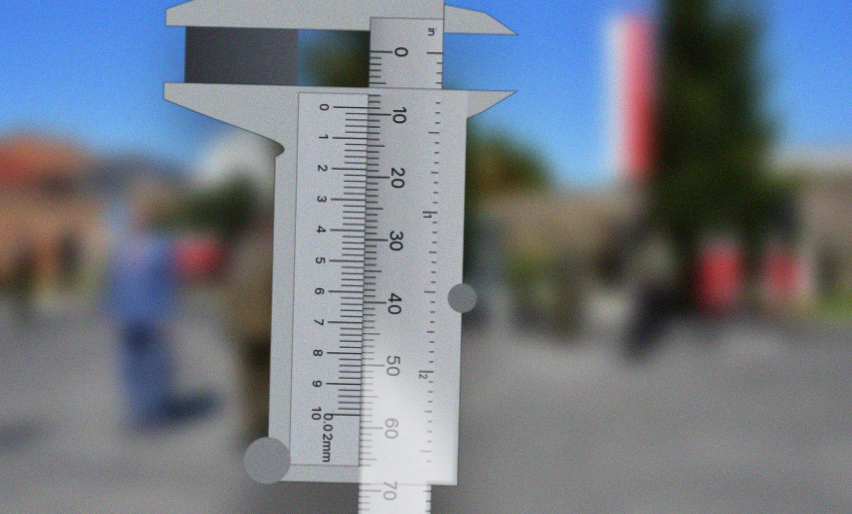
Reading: {"value": 9.0, "unit": "mm"}
